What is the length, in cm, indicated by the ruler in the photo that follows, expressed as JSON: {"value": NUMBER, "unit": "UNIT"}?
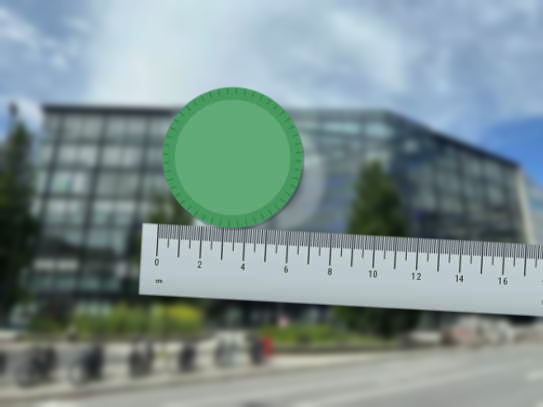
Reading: {"value": 6.5, "unit": "cm"}
